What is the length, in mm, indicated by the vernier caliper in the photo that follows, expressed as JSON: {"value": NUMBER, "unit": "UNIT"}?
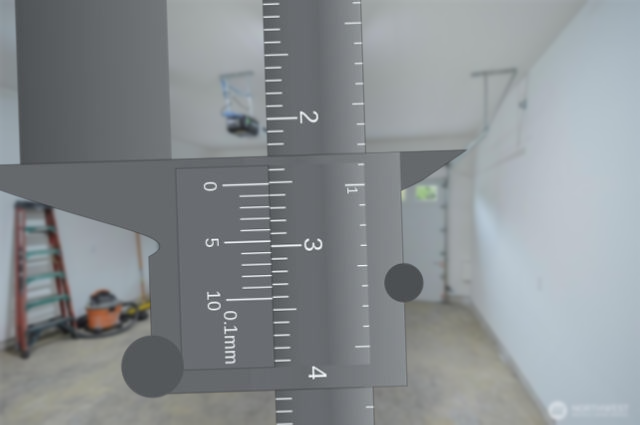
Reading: {"value": 25.1, "unit": "mm"}
